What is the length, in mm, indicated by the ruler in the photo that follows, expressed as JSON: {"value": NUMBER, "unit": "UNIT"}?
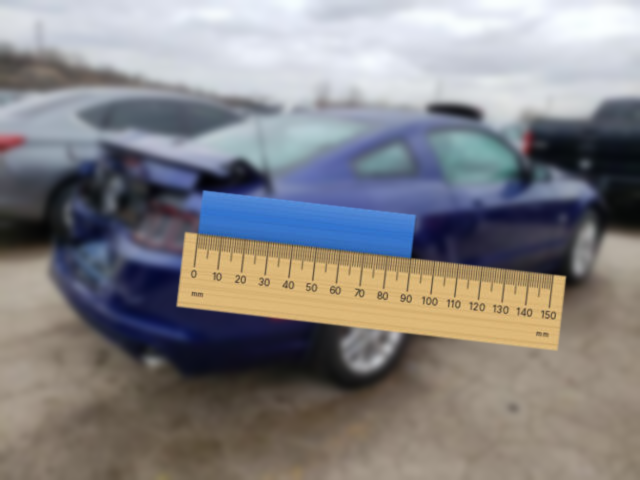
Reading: {"value": 90, "unit": "mm"}
